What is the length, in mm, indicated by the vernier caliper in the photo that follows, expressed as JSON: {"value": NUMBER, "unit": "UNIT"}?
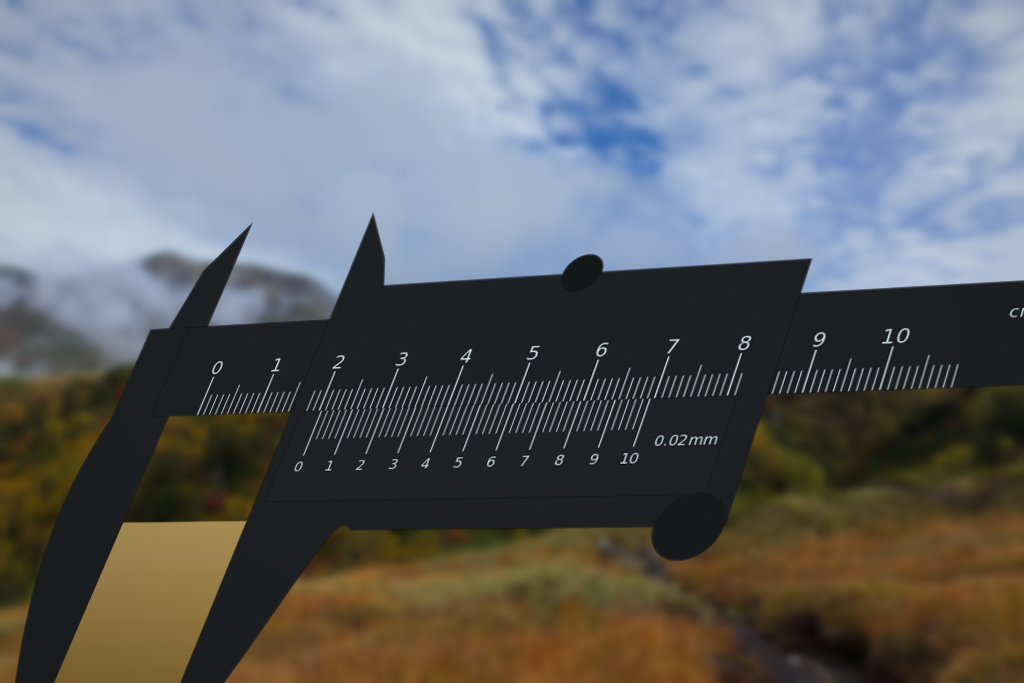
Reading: {"value": 20.4, "unit": "mm"}
